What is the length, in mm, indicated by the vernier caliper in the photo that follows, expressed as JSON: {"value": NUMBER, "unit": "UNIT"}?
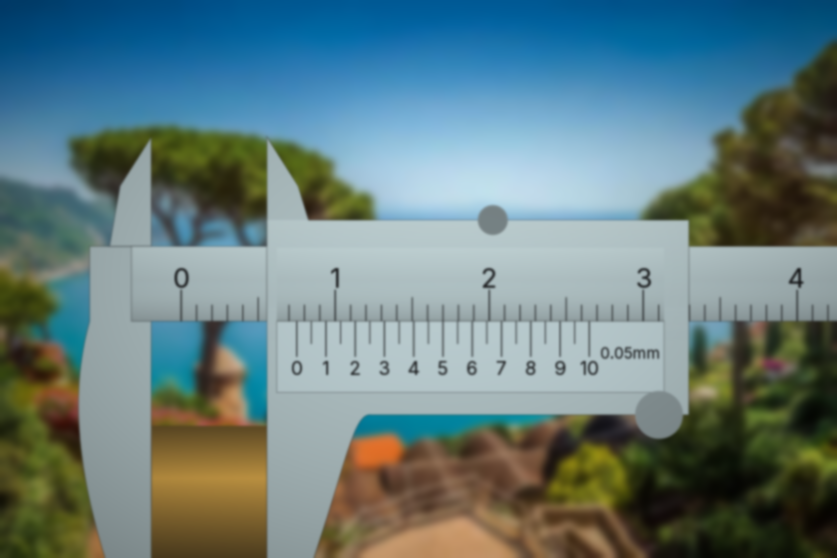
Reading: {"value": 7.5, "unit": "mm"}
